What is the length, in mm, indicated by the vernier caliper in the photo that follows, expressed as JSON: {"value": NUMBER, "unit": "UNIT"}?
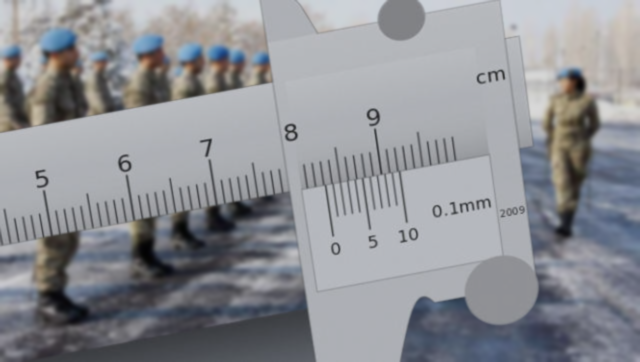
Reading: {"value": 83.2, "unit": "mm"}
